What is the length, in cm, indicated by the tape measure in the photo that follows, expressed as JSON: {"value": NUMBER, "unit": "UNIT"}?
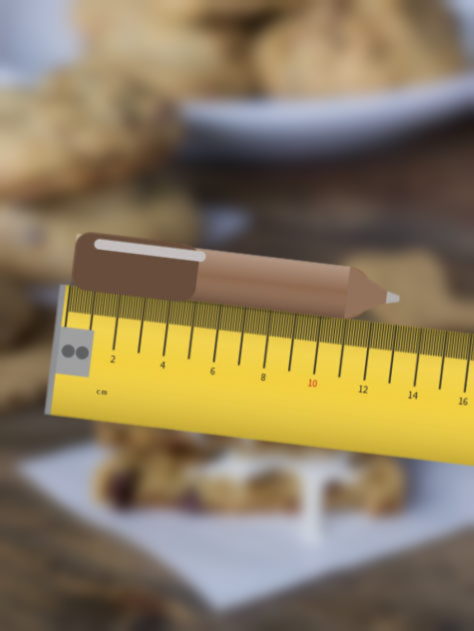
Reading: {"value": 13, "unit": "cm"}
